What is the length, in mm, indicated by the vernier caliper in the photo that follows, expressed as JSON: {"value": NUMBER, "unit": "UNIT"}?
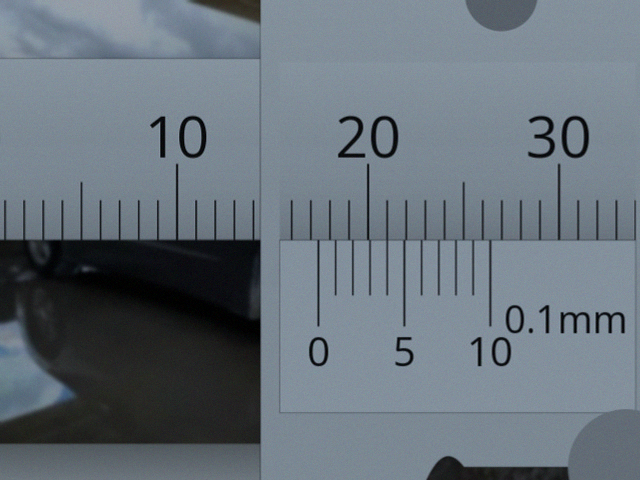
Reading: {"value": 17.4, "unit": "mm"}
